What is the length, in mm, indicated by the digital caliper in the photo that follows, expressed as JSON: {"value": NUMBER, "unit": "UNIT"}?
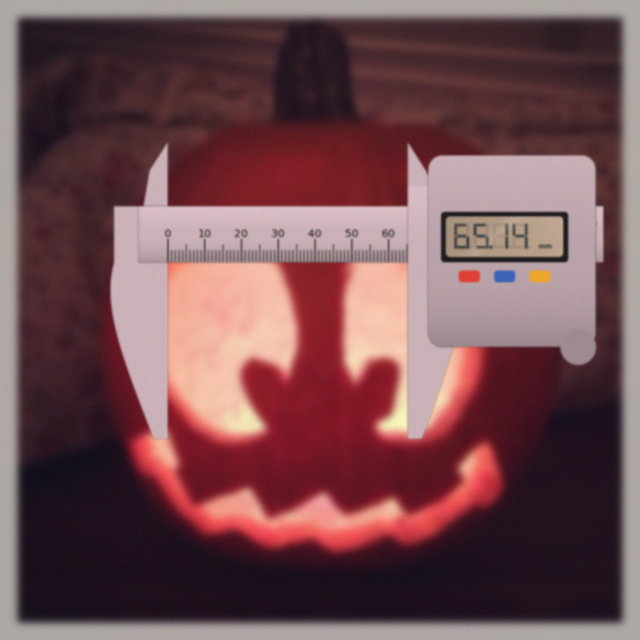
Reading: {"value": 65.14, "unit": "mm"}
